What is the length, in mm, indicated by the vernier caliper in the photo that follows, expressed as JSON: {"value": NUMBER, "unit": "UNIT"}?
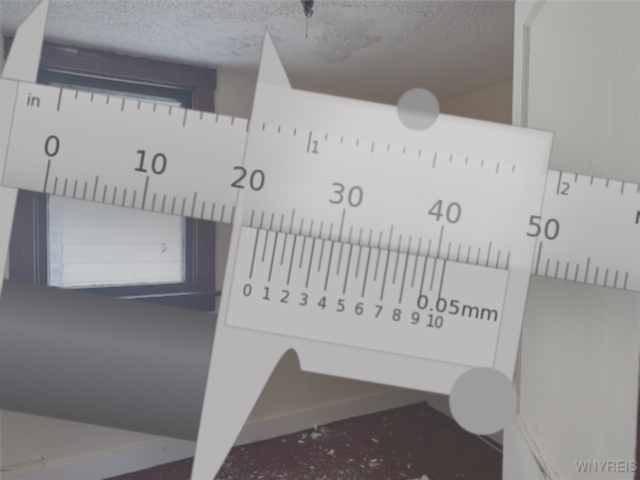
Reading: {"value": 21.8, "unit": "mm"}
